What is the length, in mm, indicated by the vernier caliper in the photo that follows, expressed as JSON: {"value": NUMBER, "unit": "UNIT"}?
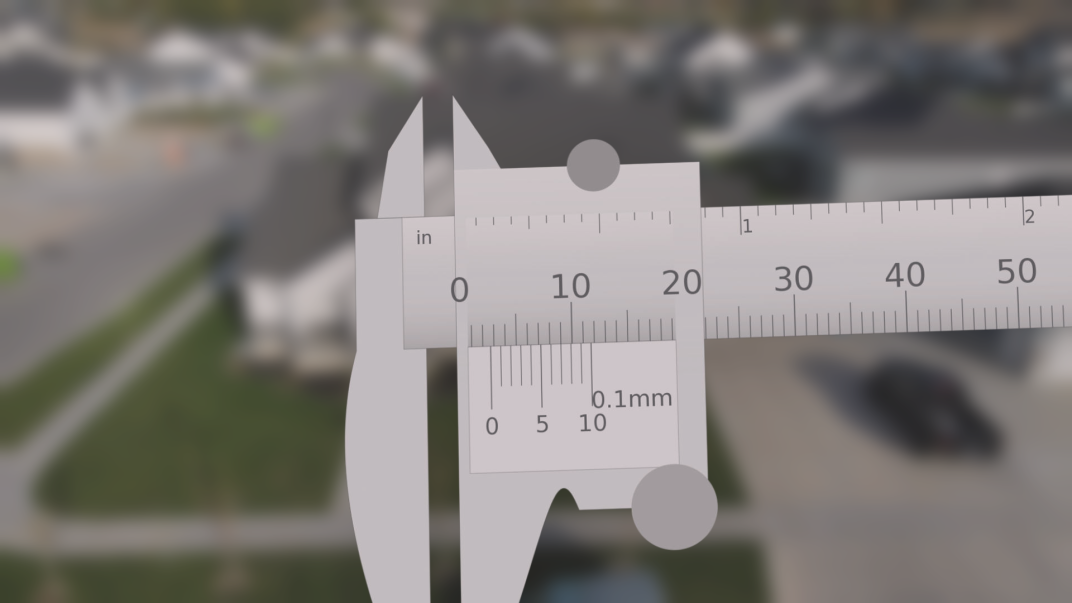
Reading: {"value": 2.7, "unit": "mm"}
